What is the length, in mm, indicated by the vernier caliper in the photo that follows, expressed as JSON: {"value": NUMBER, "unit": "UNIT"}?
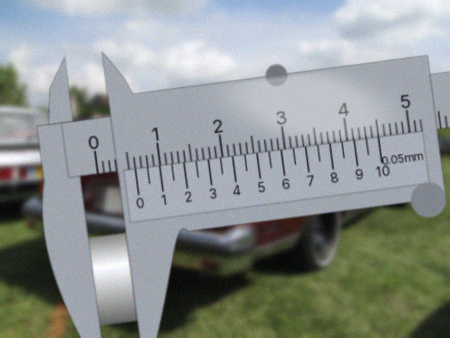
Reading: {"value": 6.0, "unit": "mm"}
